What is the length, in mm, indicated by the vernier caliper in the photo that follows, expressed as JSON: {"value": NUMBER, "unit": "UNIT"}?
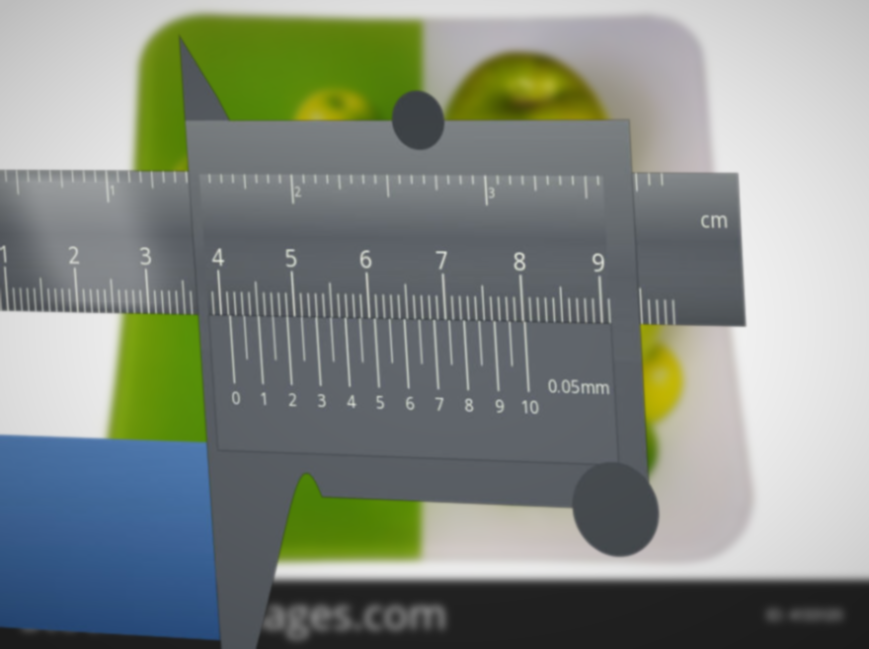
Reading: {"value": 41.2, "unit": "mm"}
